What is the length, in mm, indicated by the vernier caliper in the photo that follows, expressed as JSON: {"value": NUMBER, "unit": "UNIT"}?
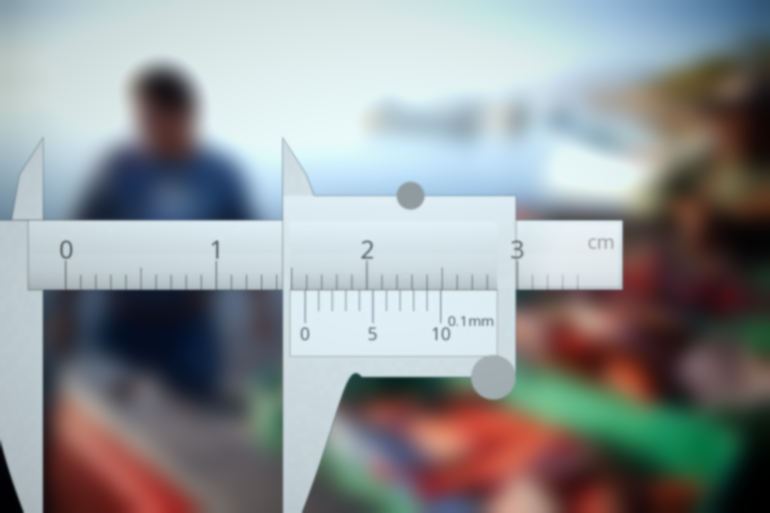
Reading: {"value": 15.9, "unit": "mm"}
